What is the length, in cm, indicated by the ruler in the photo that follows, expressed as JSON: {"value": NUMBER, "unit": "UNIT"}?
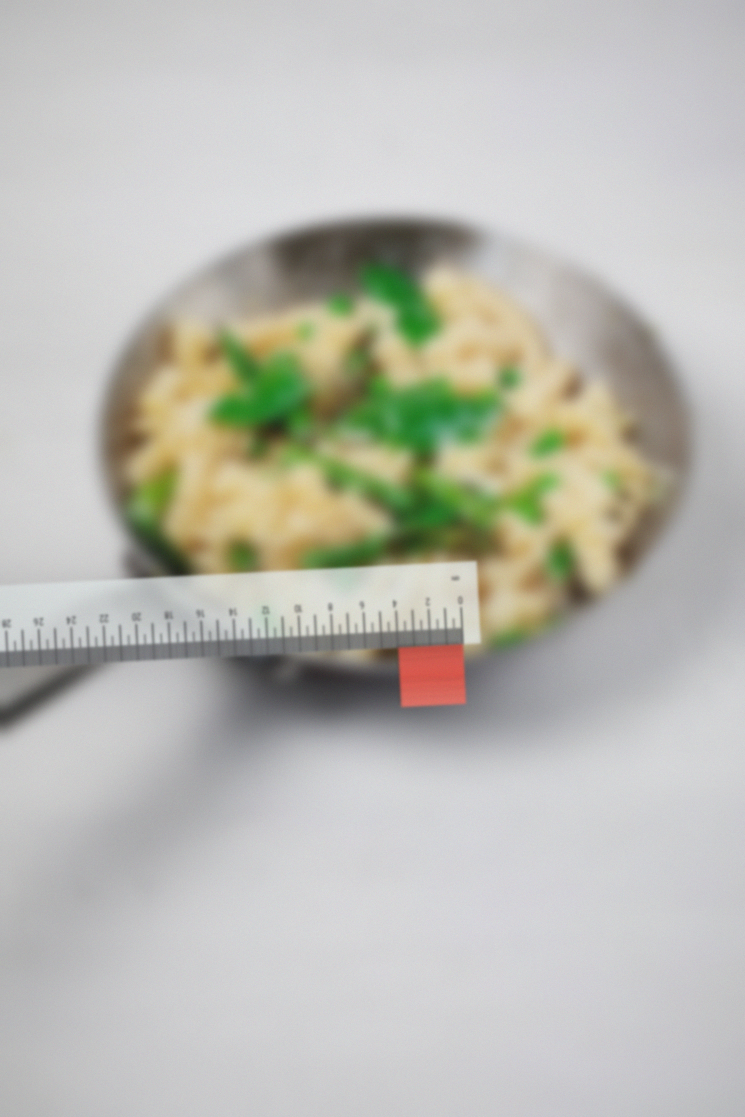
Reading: {"value": 4, "unit": "cm"}
